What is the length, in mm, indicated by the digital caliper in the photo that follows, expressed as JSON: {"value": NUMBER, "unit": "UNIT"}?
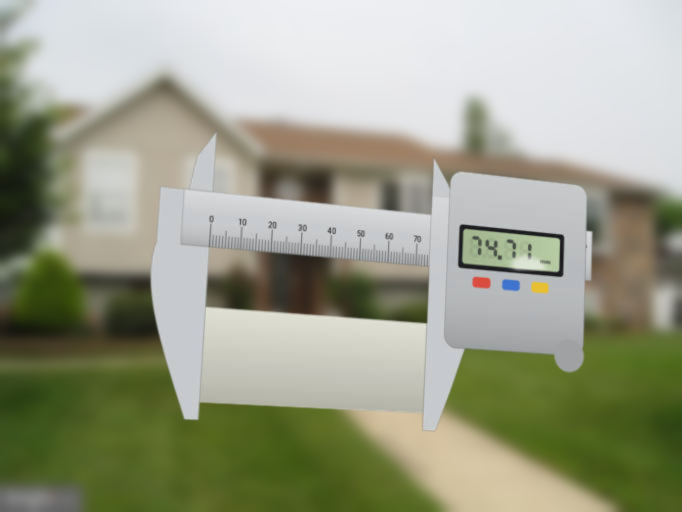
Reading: {"value": 74.71, "unit": "mm"}
